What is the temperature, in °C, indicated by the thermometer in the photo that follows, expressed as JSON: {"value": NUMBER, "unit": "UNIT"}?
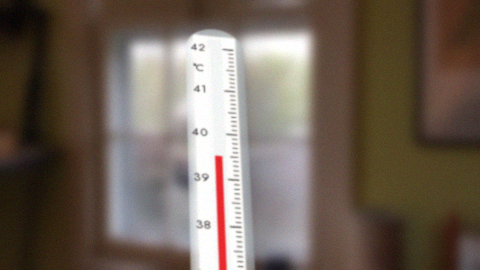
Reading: {"value": 39.5, "unit": "°C"}
